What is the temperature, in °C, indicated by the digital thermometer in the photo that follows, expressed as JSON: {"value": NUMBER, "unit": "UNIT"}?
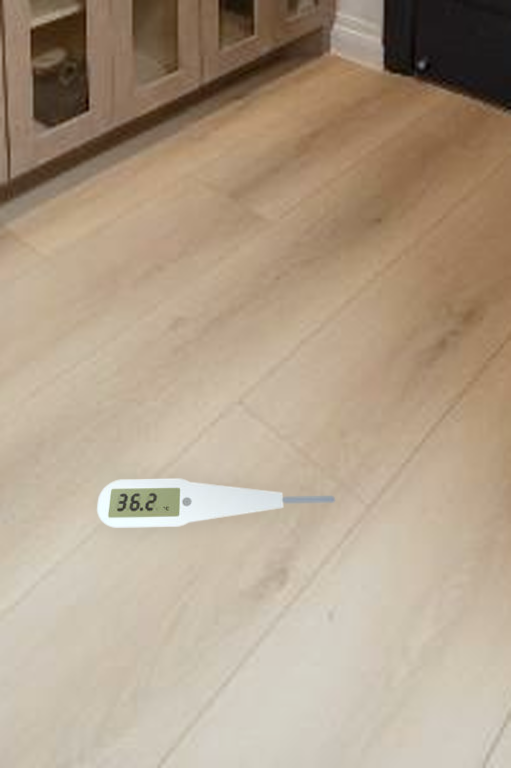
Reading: {"value": 36.2, "unit": "°C"}
